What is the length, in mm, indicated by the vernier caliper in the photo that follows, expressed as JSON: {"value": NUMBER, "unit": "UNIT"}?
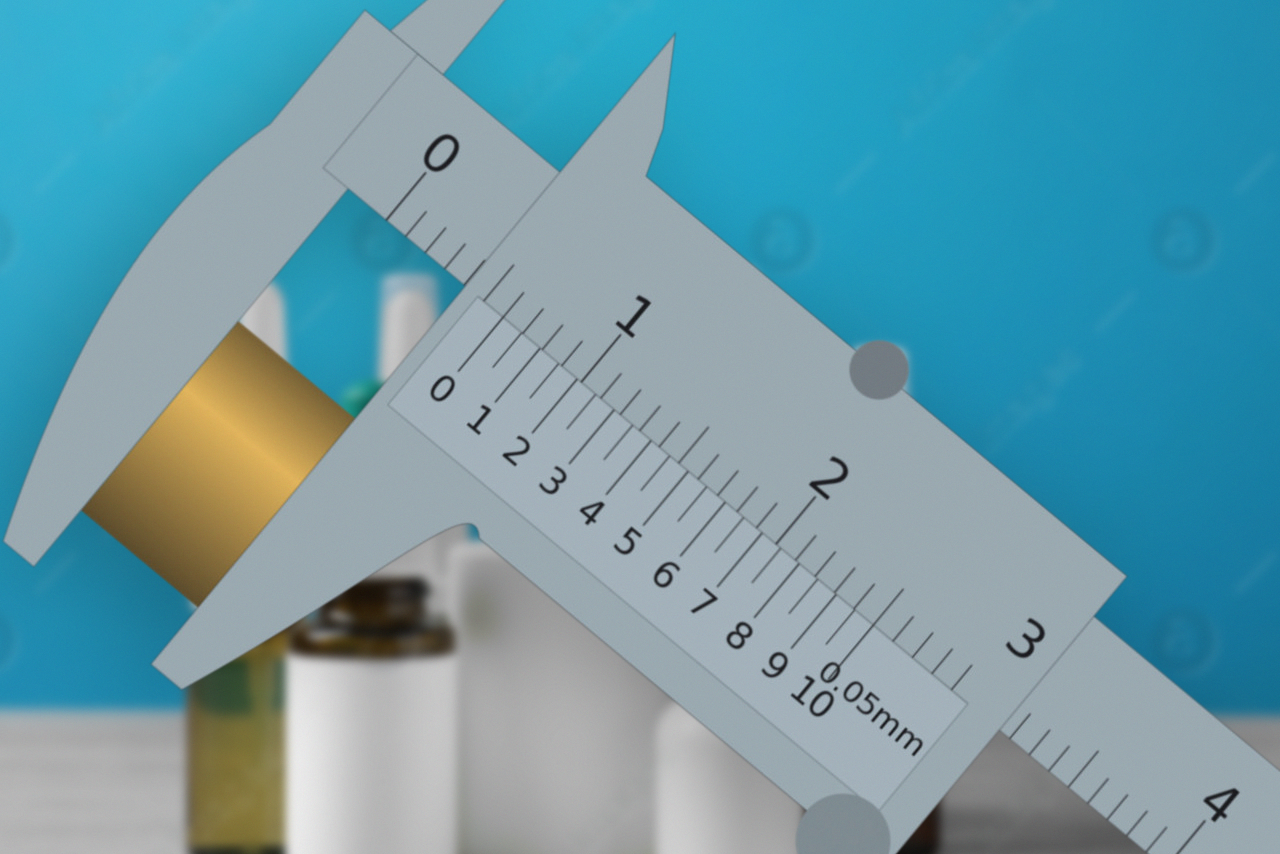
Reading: {"value": 6.0, "unit": "mm"}
